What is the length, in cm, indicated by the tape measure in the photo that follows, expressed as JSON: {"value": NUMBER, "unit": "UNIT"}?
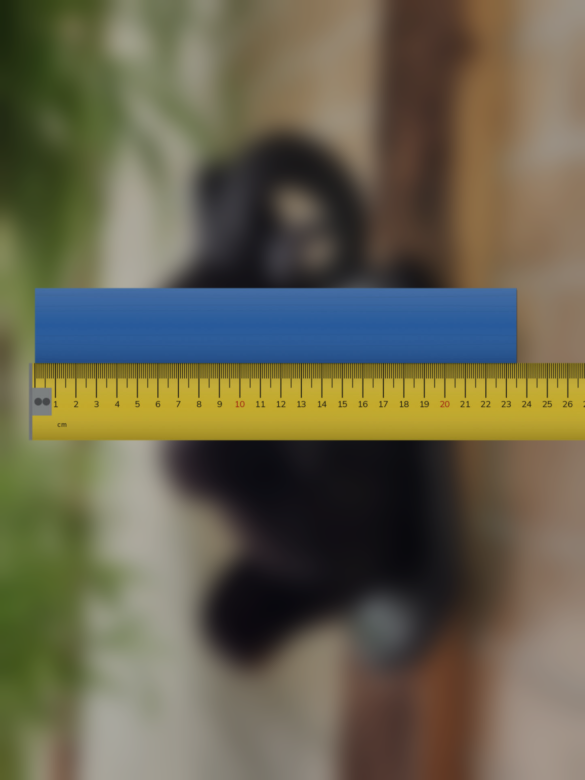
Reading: {"value": 23.5, "unit": "cm"}
